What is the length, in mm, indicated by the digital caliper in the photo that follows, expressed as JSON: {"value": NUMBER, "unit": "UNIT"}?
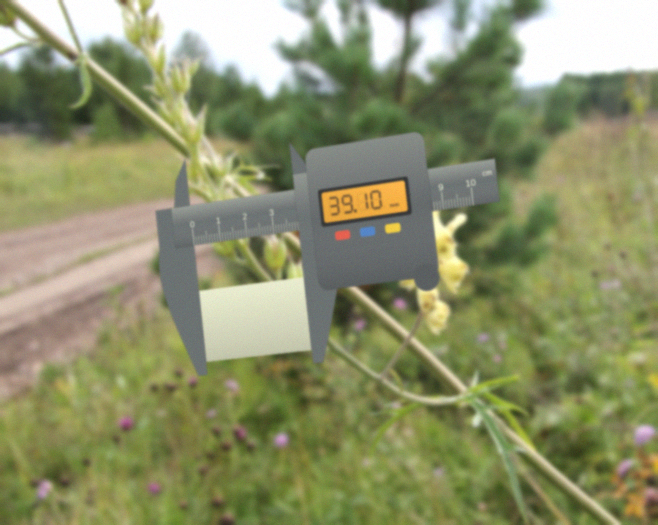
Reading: {"value": 39.10, "unit": "mm"}
